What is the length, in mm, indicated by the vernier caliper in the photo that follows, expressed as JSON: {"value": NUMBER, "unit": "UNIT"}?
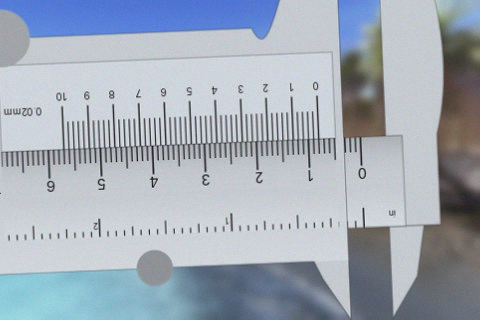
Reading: {"value": 8.0, "unit": "mm"}
